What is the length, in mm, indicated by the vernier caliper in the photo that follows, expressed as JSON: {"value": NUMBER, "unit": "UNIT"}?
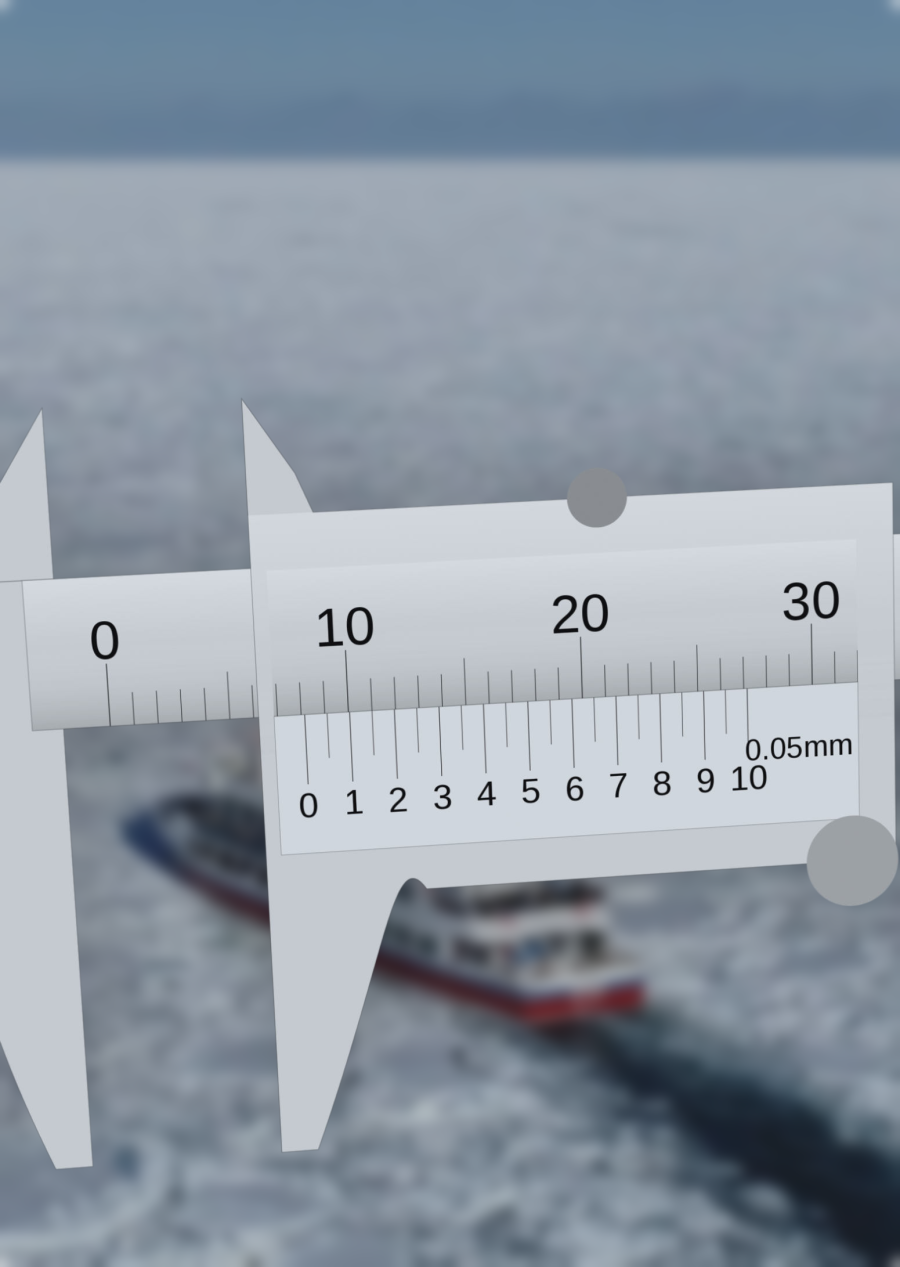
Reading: {"value": 8.15, "unit": "mm"}
